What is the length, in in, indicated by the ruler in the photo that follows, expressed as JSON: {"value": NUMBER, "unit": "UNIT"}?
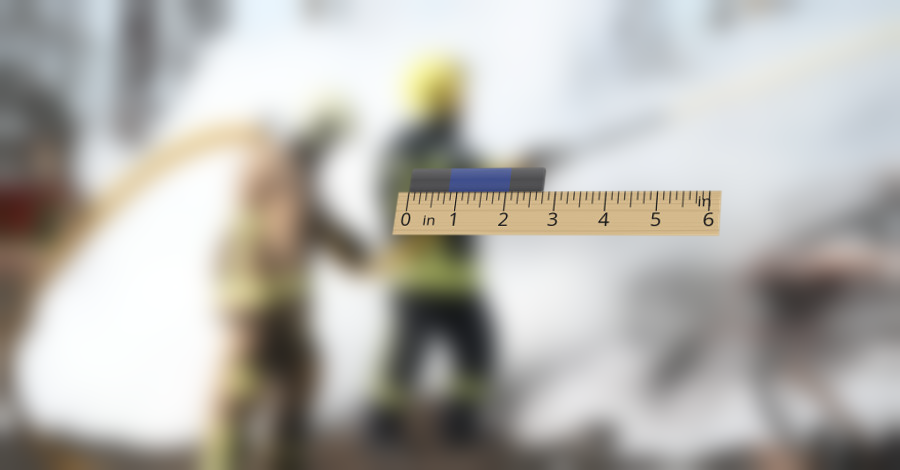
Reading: {"value": 2.75, "unit": "in"}
